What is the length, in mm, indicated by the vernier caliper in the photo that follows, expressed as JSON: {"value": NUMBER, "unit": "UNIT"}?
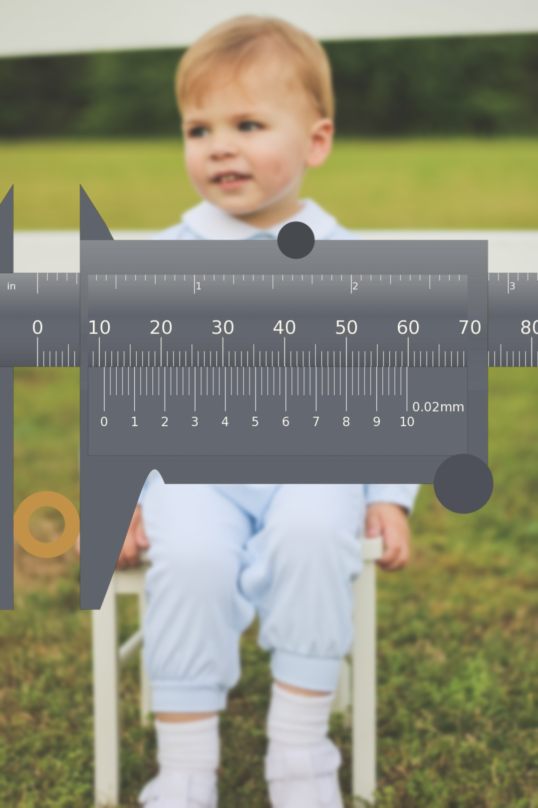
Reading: {"value": 10.8, "unit": "mm"}
